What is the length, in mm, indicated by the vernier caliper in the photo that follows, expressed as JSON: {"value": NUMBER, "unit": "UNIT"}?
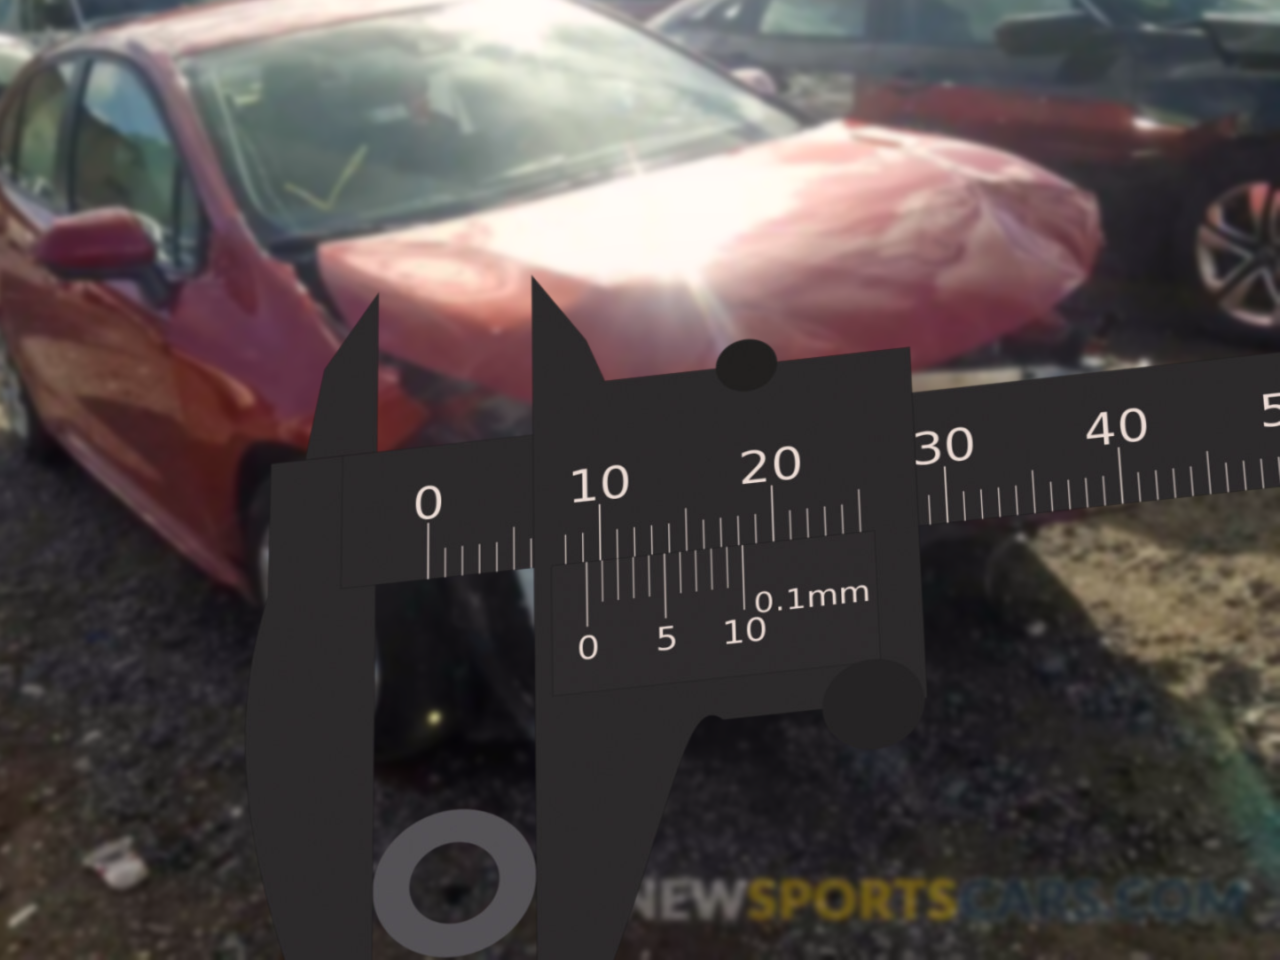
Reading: {"value": 9.2, "unit": "mm"}
